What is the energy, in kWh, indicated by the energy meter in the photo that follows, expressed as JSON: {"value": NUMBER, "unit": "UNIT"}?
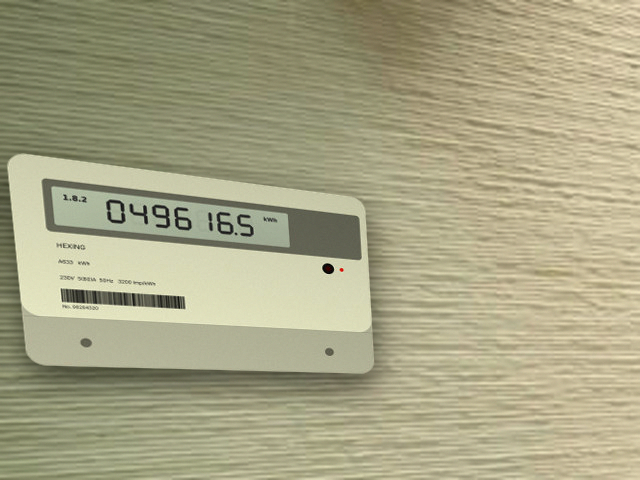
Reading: {"value": 49616.5, "unit": "kWh"}
